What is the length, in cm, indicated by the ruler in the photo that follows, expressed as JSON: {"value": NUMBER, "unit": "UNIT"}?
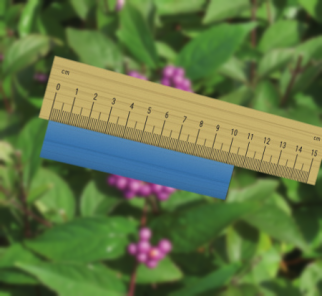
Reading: {"value": 10.5, "unit": "cm"}
